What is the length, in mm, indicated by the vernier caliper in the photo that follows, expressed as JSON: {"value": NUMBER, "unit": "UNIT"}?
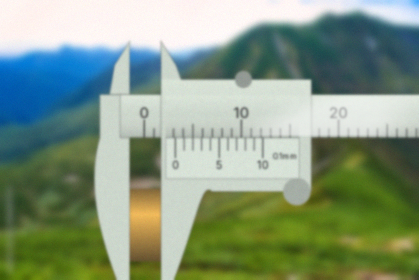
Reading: {"value": 3.2, "unit": "mm"}
